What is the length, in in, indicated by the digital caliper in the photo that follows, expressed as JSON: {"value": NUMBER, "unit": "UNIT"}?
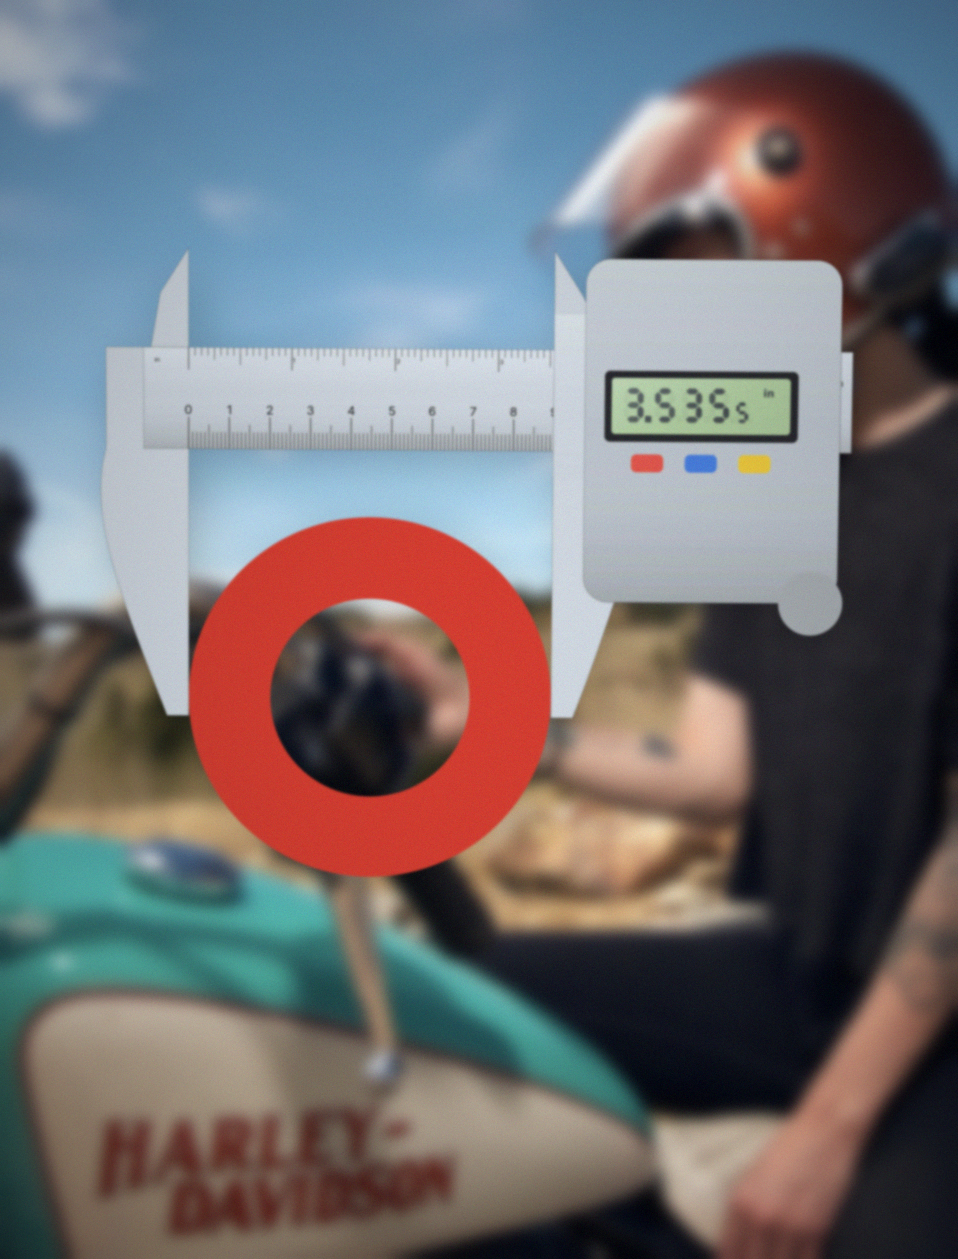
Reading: {"value": 3.5355, "unit": "in"}
